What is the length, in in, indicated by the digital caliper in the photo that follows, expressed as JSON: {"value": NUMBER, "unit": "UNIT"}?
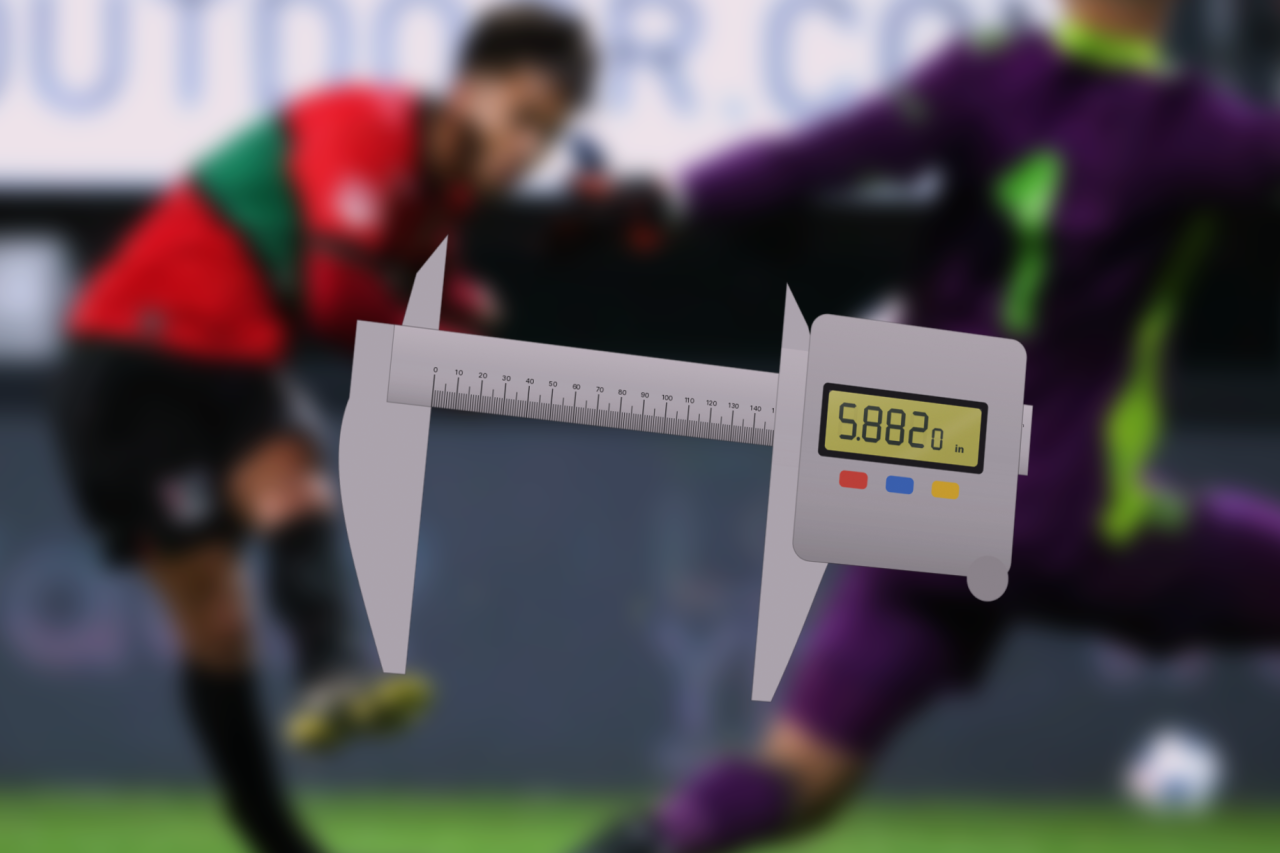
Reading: {"value": 5.8820, "unit": "in"}
